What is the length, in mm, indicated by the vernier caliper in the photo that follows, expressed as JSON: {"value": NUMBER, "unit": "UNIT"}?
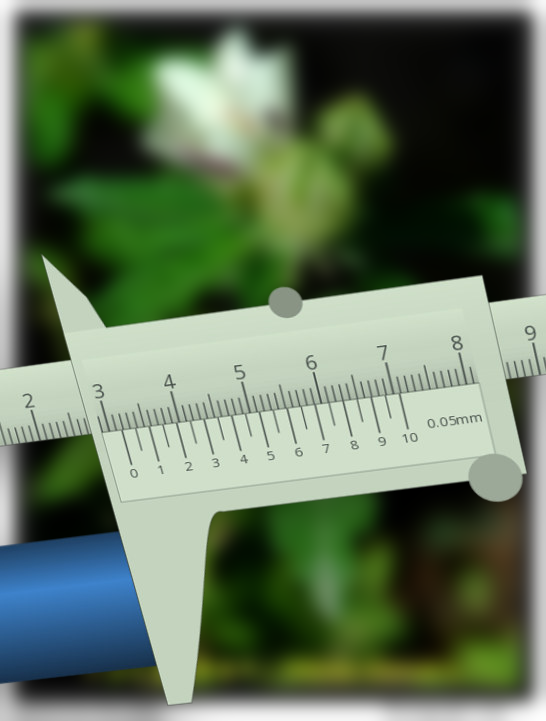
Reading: {"value": 31.8, "unit": "mm"}
